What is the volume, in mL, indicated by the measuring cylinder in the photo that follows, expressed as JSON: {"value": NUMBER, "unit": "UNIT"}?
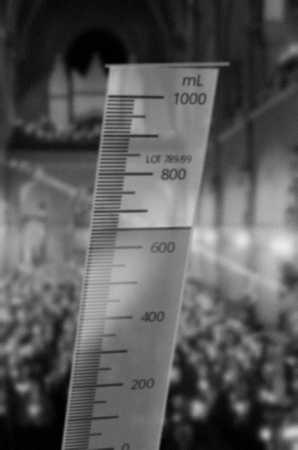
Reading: {"value": 650, "unit": "mL"}
